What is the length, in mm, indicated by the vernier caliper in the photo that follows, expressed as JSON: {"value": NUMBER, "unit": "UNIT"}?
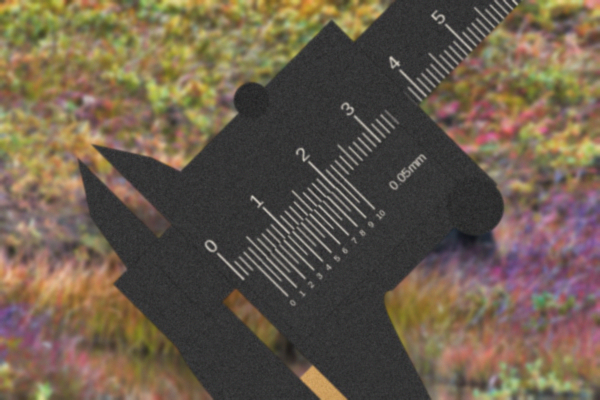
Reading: {"value": 3.0, "unit": "mm"}
